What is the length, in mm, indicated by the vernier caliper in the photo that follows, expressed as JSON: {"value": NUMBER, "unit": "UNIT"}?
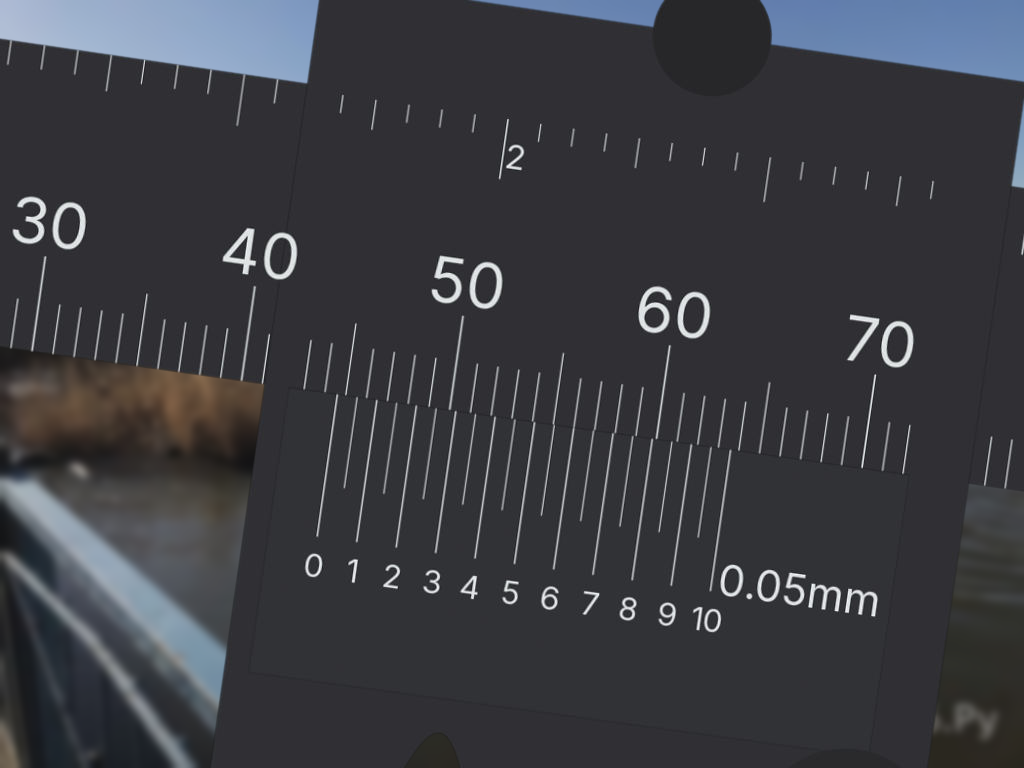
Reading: {"value": 44.6, "unit": "mm"}
